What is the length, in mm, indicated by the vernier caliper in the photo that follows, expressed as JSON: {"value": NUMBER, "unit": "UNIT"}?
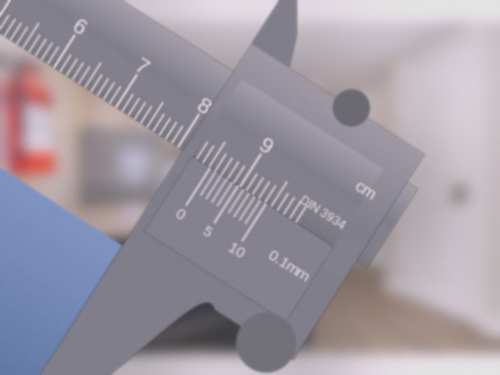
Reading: {"value": 85.2, "unit": "mm"}
